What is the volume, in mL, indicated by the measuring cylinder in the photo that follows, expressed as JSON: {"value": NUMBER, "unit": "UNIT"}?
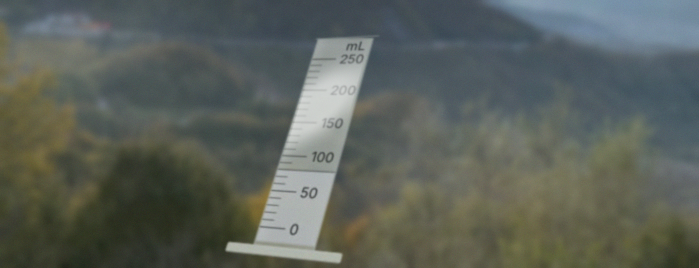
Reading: {"value": 80, "unit": "mL"}
